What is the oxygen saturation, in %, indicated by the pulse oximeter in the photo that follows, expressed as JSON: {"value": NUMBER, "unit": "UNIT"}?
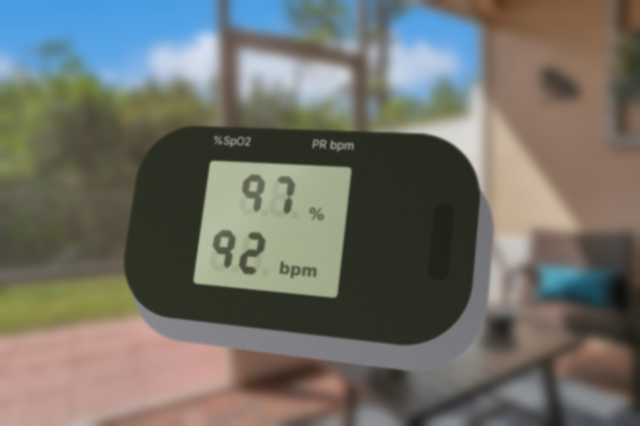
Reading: {"value": 97, "unit": "%"}
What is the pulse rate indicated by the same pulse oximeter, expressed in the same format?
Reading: {"value": 92, "unit": "bpm"}
